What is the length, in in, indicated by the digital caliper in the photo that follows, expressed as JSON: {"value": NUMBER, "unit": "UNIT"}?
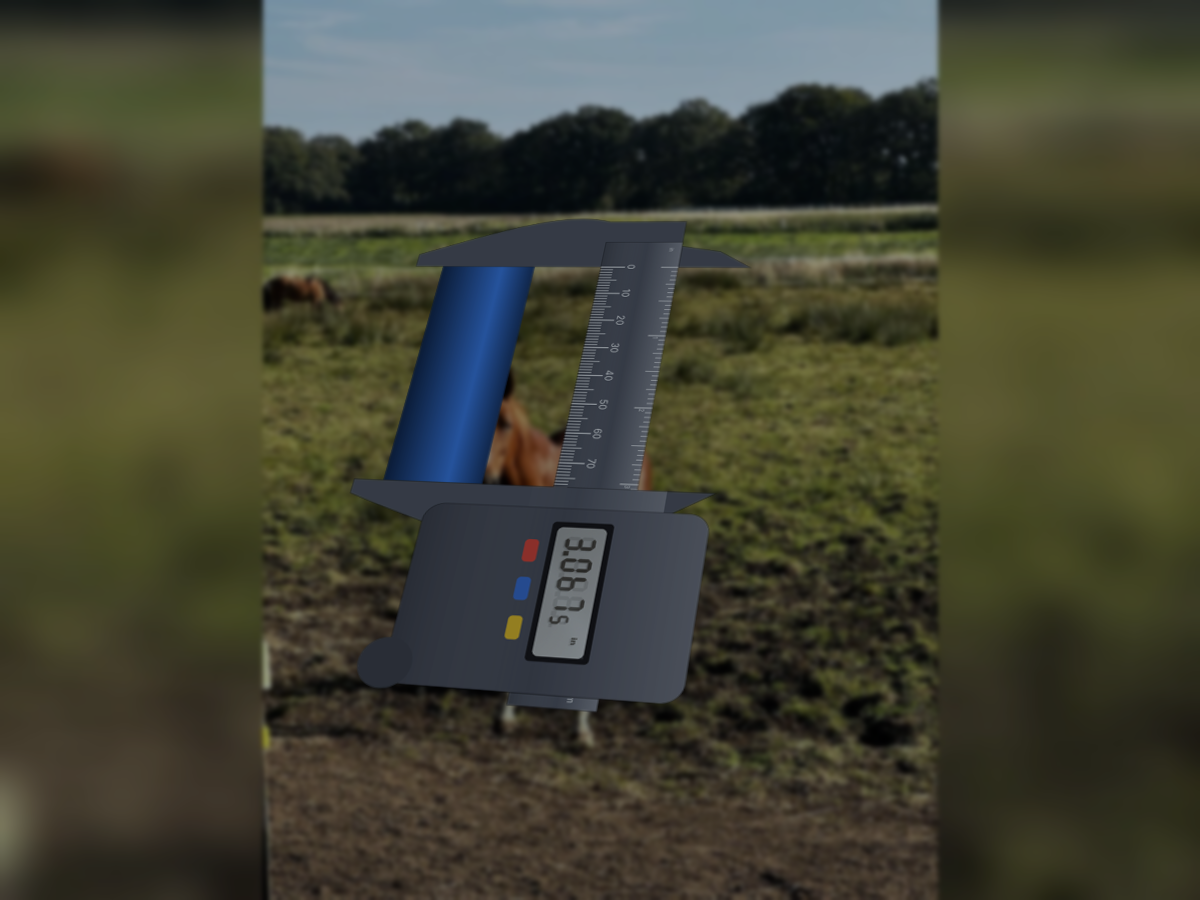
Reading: {"value": 3.0675, "unit": "in"}
